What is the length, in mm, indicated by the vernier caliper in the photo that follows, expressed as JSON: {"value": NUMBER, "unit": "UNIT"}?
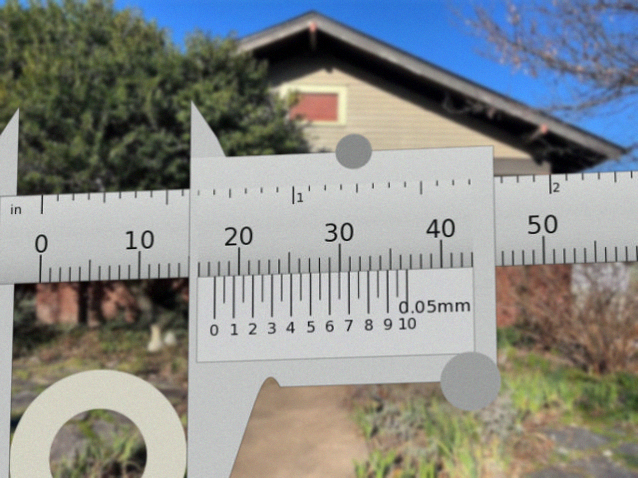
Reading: {"value": 17.6, "unit": "mm"}
